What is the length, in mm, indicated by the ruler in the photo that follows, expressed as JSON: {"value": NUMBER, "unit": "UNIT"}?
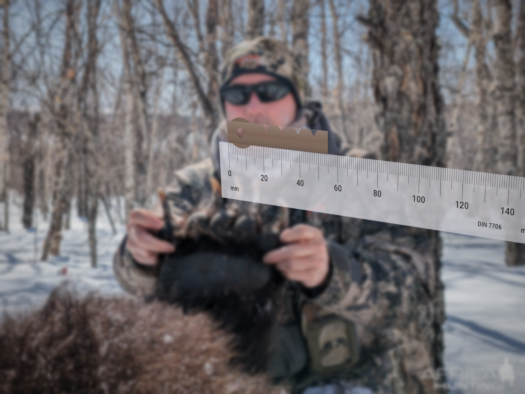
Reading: {"value": 55, "unit": "mm"}
